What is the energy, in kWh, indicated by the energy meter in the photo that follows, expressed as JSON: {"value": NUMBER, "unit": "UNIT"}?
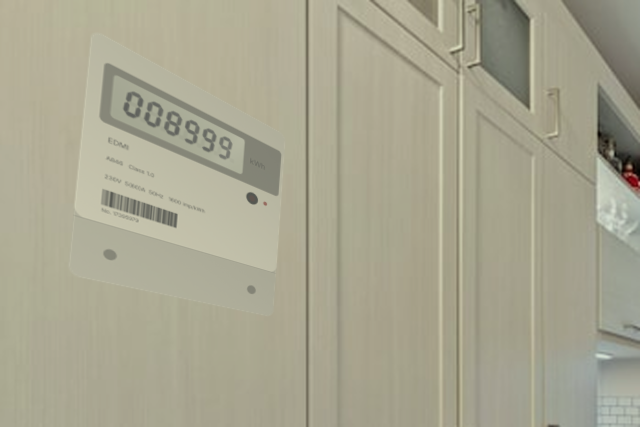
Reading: {"value": 8999, "unit": "kWh"}
